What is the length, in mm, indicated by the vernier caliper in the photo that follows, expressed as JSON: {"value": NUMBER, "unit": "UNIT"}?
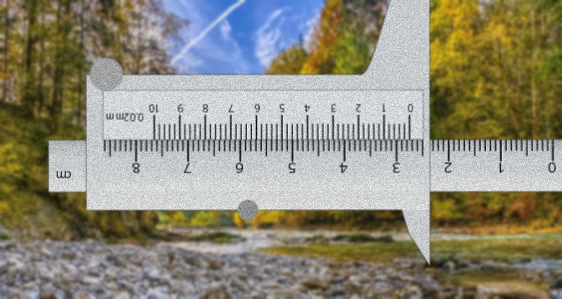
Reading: {"value": 27.5, "unit": "mm"}
